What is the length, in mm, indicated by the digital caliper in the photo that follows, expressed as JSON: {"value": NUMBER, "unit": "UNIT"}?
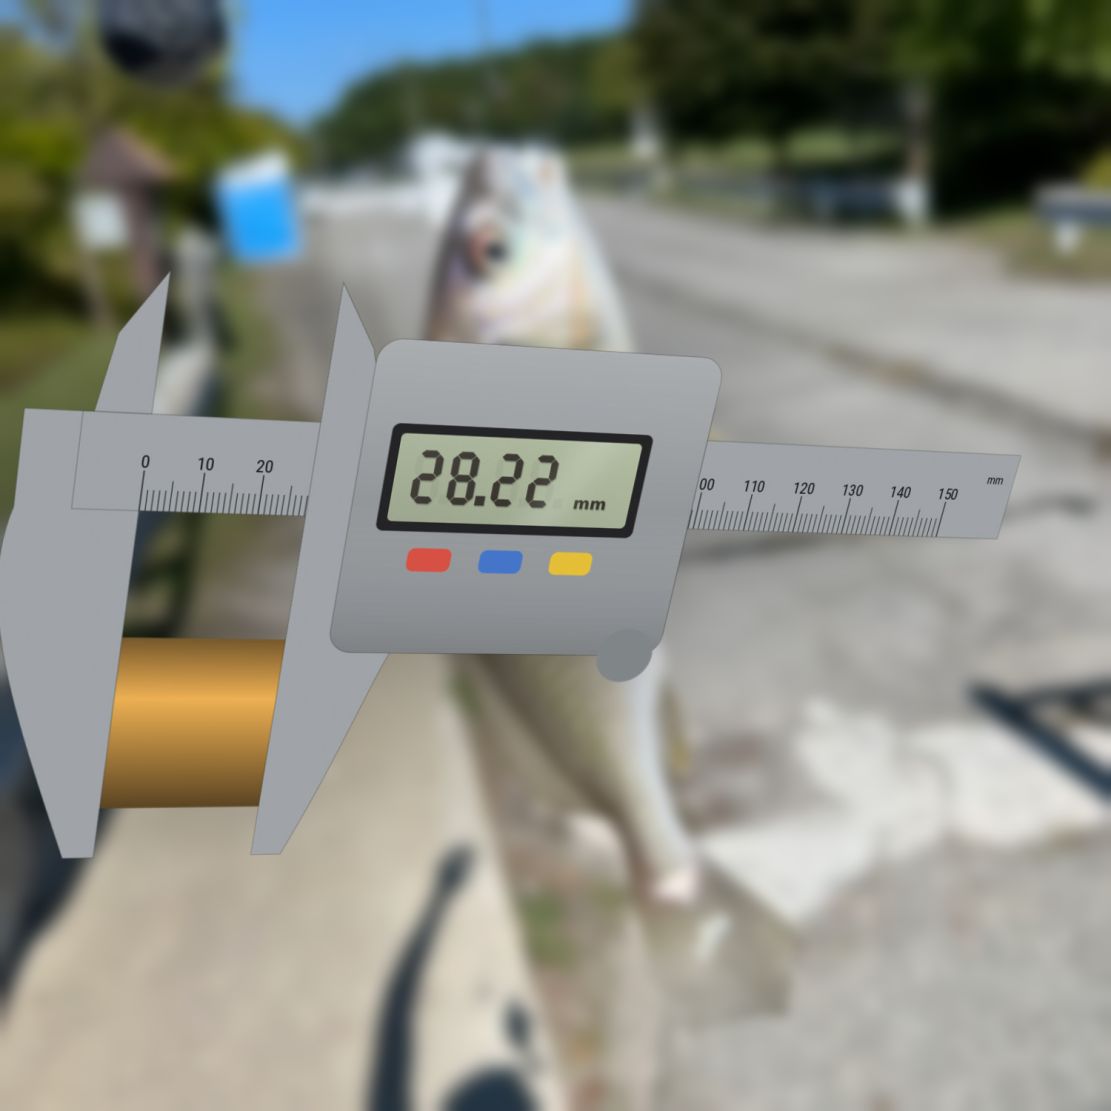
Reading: {"value": 28.22, "unit": "mm"}
